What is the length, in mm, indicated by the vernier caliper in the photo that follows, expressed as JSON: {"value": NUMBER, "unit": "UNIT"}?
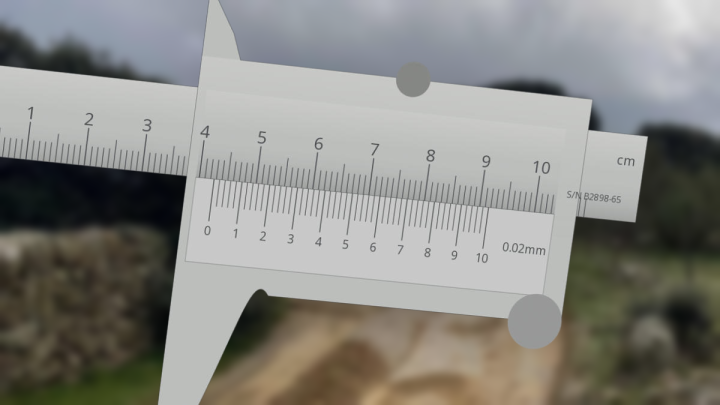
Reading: {"value": 42.6, "unit": "mm"}
